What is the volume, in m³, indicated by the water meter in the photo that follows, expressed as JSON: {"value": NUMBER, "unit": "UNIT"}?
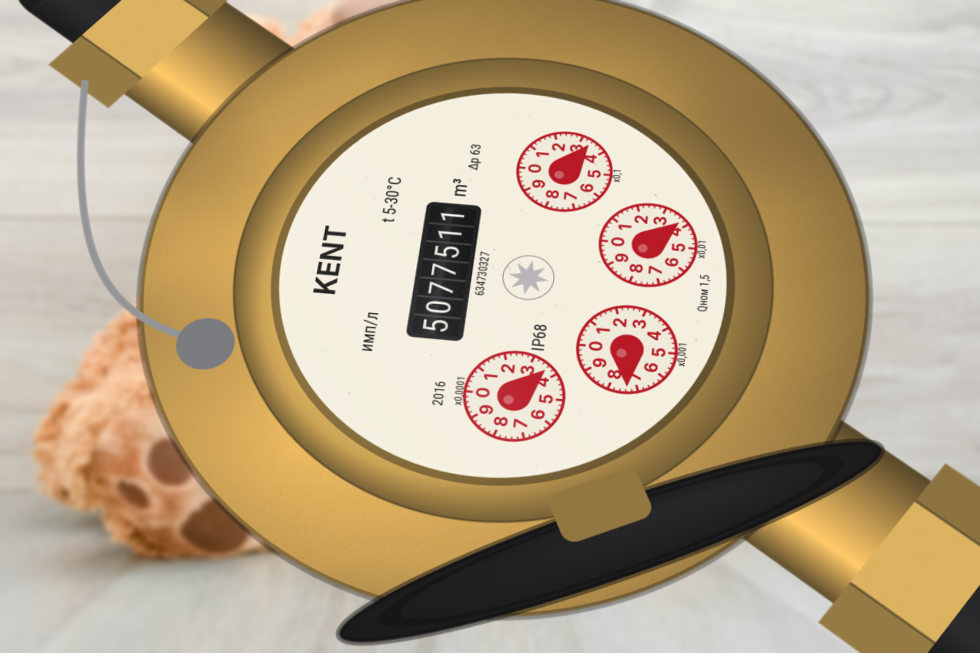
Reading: {"value": 5077511.3373, "unit": "m³"}
